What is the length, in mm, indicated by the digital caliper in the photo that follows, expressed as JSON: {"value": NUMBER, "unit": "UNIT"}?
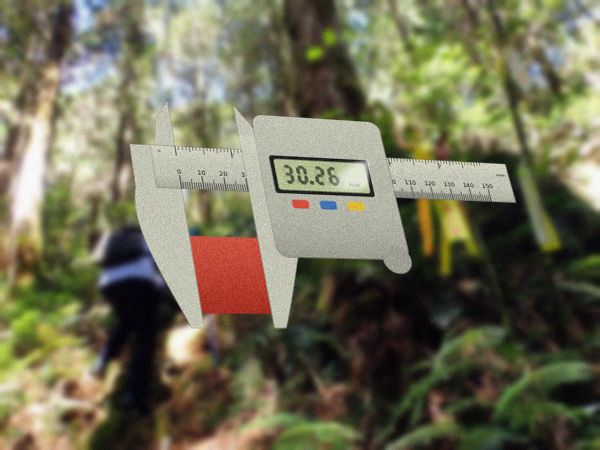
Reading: {"value": 30.26, "unit": "mm"}
